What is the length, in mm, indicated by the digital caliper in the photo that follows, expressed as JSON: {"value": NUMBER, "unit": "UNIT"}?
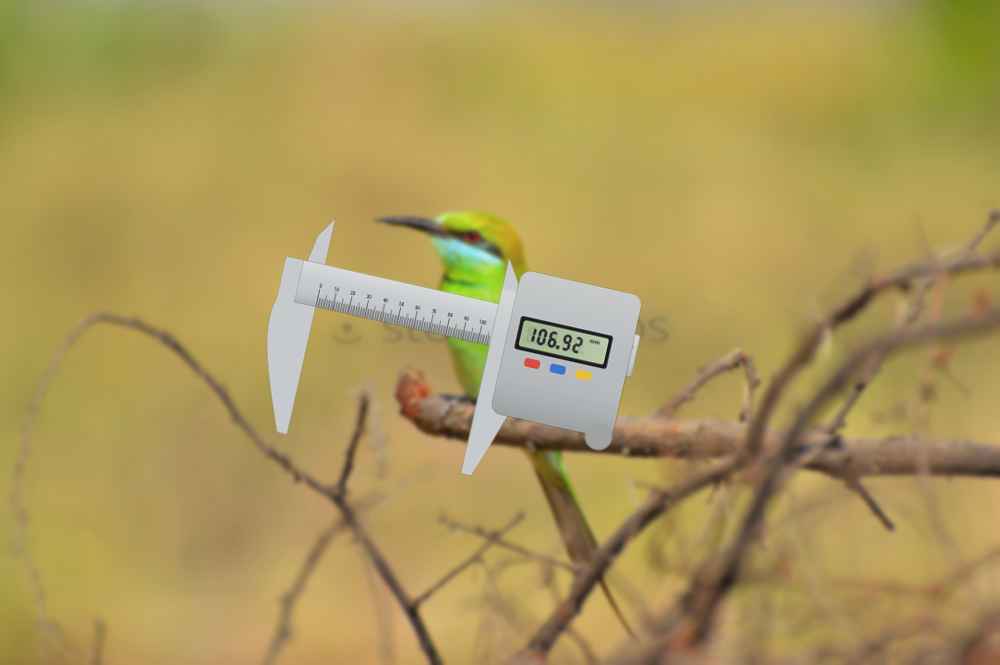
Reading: {"value": 106.92, "unit": "mm"}
